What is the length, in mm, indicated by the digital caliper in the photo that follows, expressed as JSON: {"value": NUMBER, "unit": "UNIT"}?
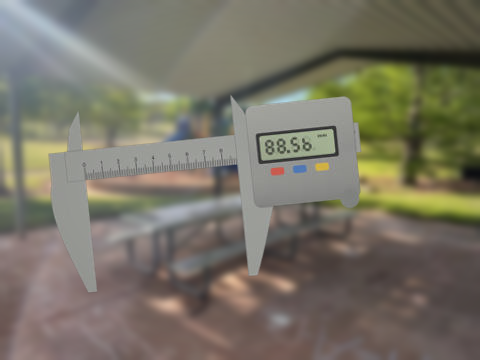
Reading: {"value": 88.56, "unit": "mm"}
